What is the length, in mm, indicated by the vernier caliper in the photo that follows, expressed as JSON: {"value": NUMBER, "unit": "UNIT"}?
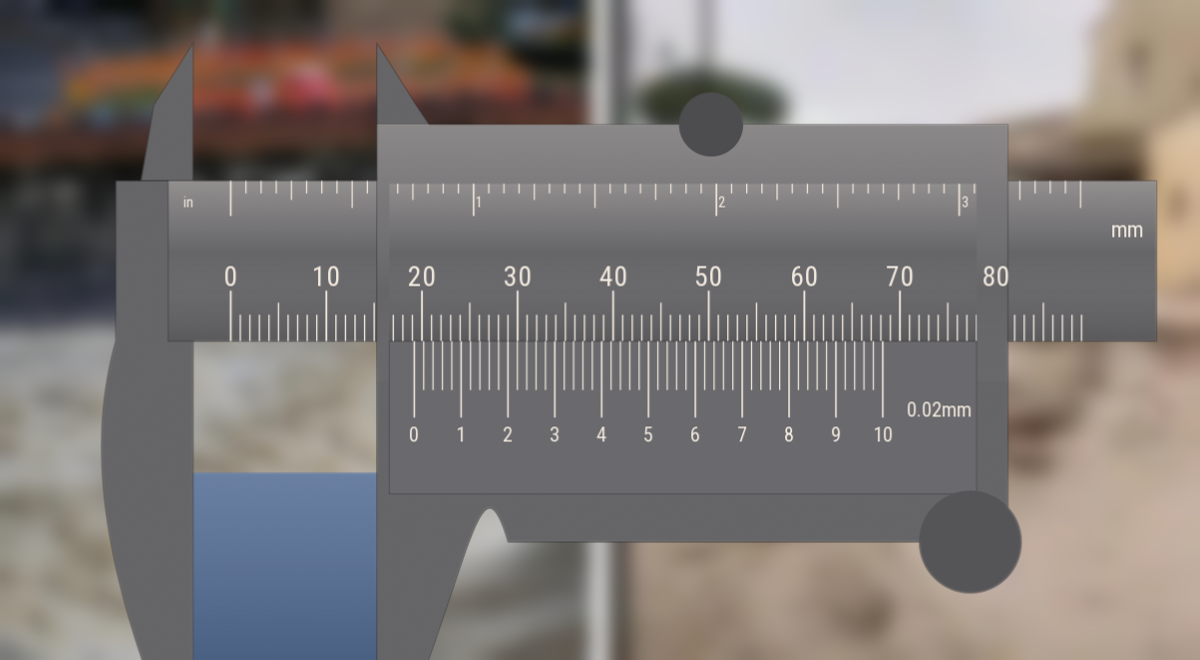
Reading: {"value": 19.2, "unit": "mm"}
